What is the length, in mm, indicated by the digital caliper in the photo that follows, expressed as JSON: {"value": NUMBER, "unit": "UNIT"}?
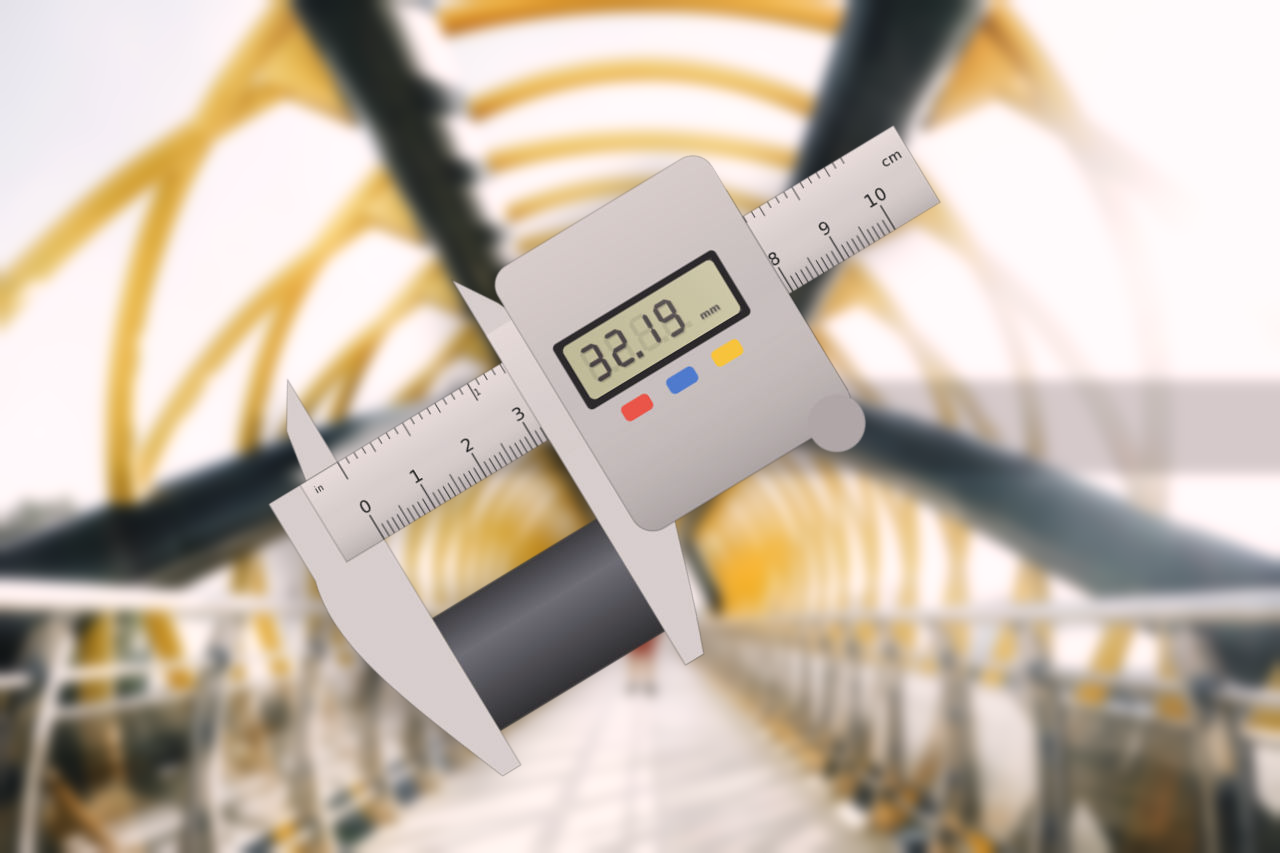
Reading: {"value": 32.19, "unit": "mm"}
